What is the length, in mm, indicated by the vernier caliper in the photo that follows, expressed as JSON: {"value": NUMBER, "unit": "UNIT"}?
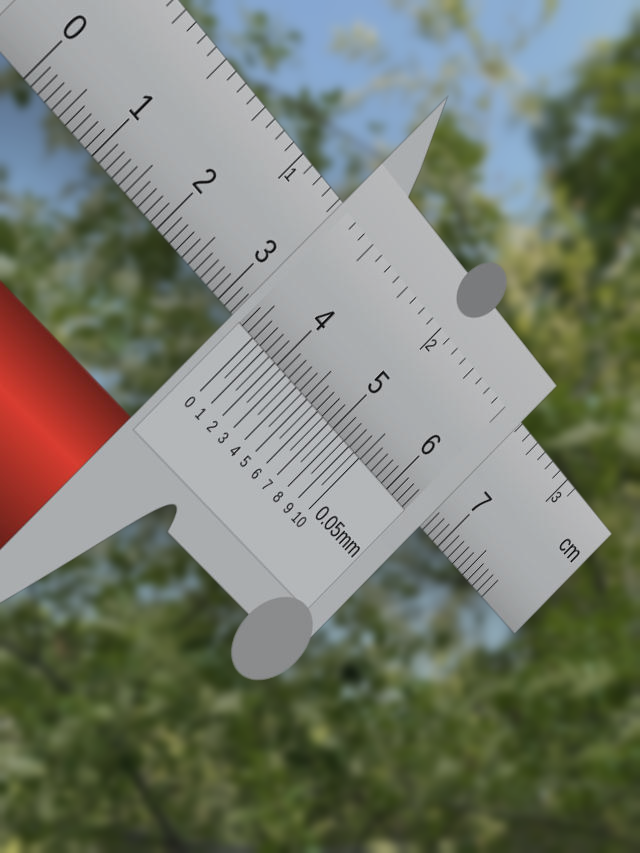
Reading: {"value": 35.8, "unit": "mm"}
